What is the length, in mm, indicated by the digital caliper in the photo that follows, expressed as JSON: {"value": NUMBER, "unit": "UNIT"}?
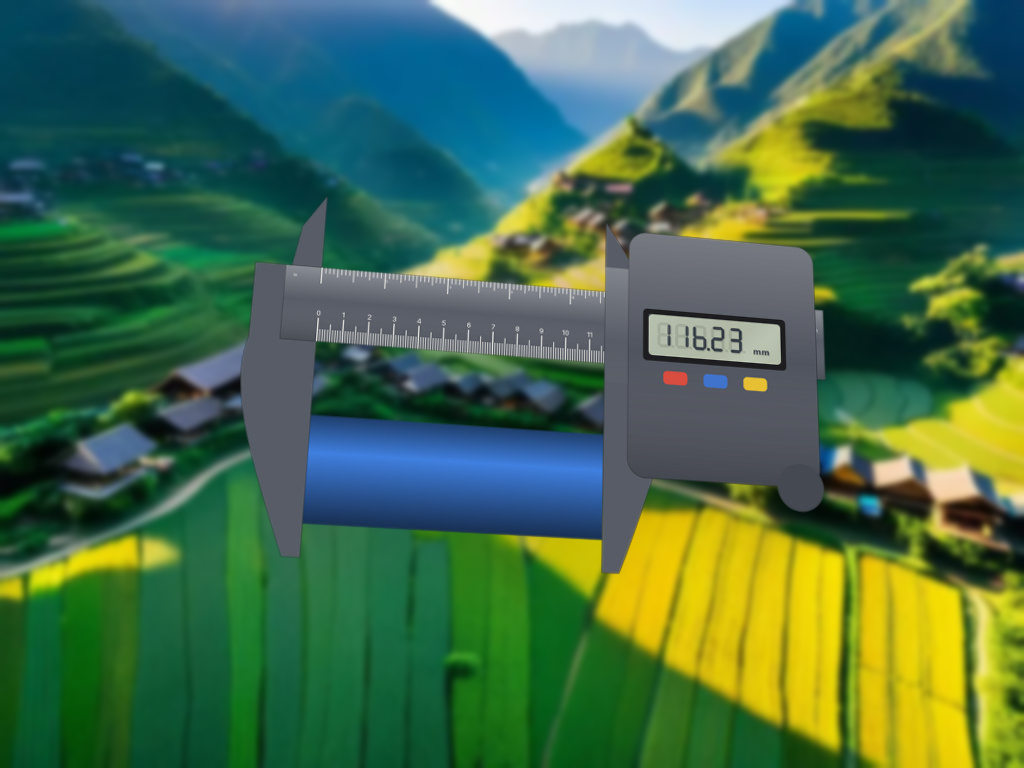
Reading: {"value": 116.23, "unit": "mm"}
